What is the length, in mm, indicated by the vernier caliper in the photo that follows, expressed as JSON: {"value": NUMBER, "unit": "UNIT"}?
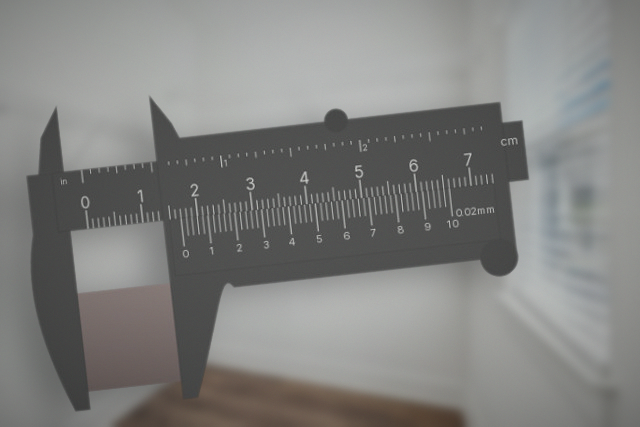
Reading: {"value": 17.0, "unit": "mm"}
